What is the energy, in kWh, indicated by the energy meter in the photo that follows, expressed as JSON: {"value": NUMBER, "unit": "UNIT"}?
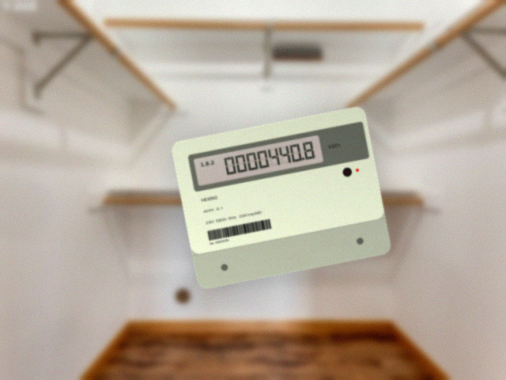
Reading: {"value": 440.8, "unit": "kWh"}
